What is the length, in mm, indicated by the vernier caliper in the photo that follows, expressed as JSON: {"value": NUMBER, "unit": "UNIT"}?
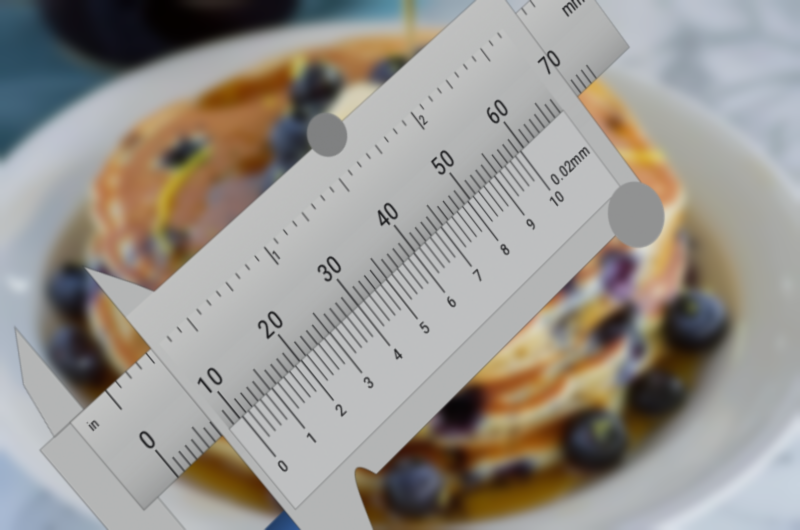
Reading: {"value": 10.4, "unit": "mm"}
